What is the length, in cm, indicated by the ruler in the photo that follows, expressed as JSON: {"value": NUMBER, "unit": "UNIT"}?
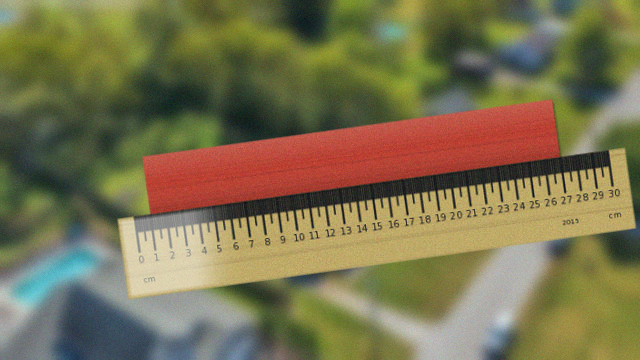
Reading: {"value": 26, "unit": "cm"}
